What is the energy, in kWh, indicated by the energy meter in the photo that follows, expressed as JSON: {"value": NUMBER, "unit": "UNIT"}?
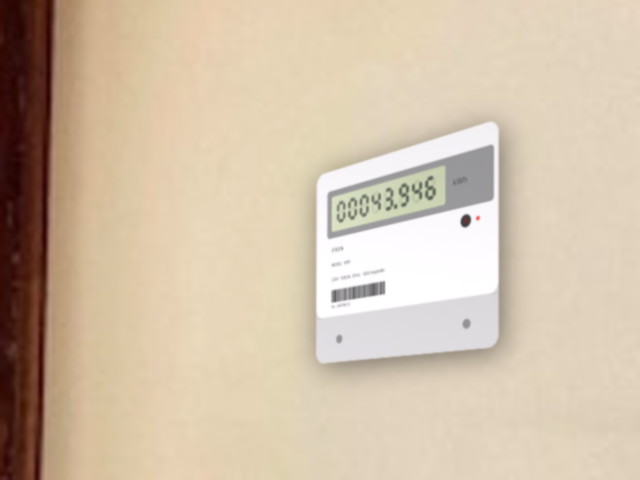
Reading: {"value": 43.946, "unit": "kWh"}
